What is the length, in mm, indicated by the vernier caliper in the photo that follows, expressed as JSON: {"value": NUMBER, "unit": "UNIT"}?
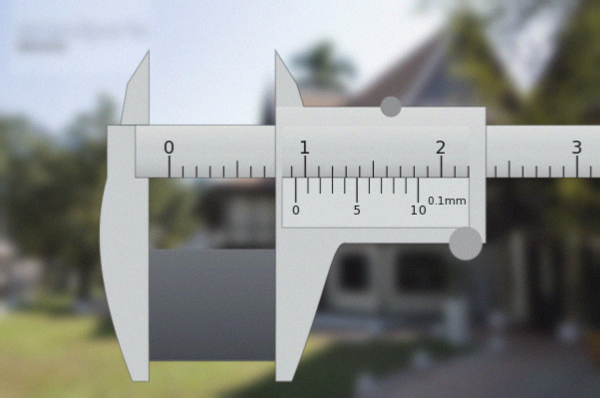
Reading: {"value": 9.3, "unit": "mm"}
